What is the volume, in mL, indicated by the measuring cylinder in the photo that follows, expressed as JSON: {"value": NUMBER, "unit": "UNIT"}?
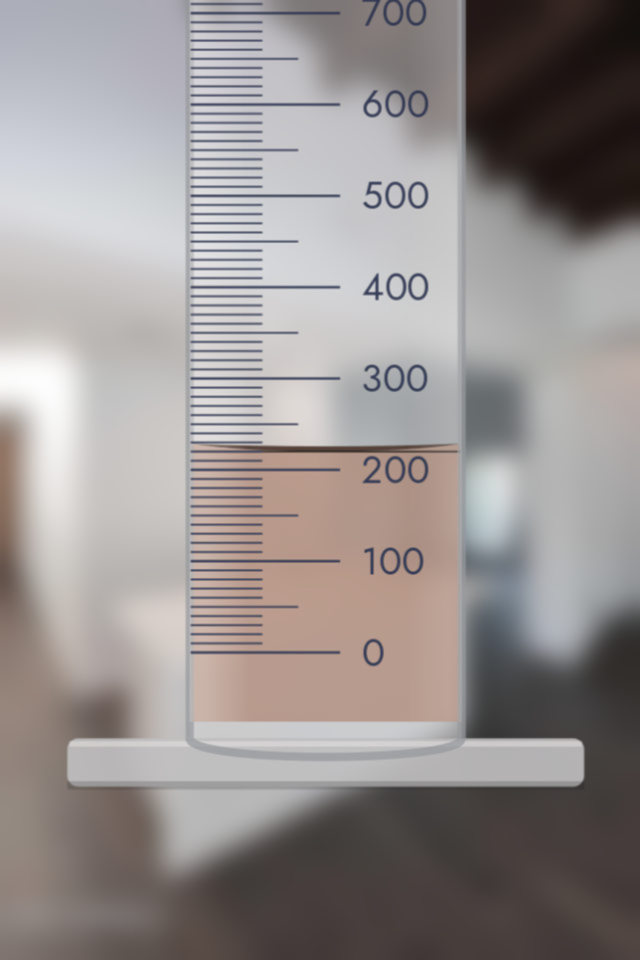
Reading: {"value": 220, "unit": "mL"}
